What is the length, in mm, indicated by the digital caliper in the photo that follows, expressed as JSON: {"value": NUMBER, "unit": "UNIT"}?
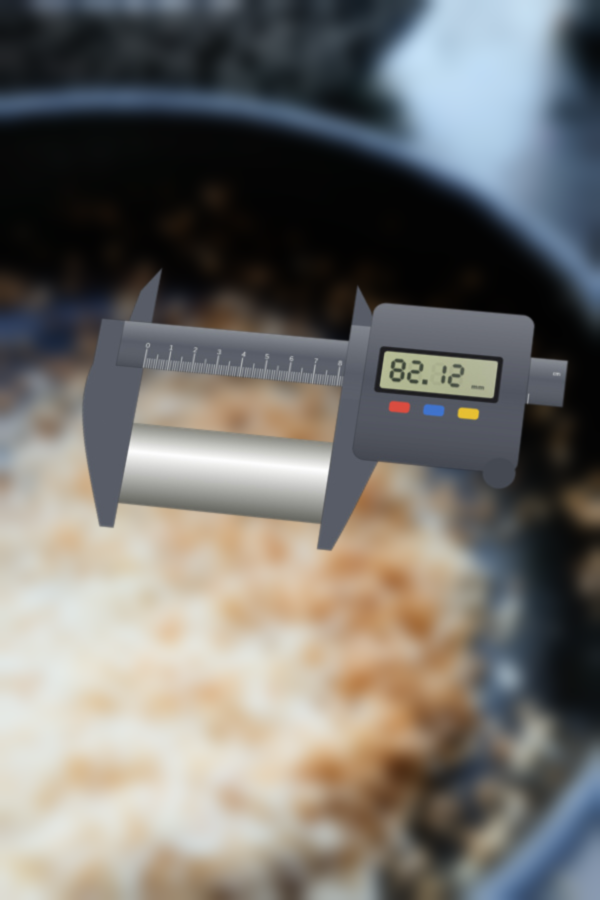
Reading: {"value": 82.12, "unit": "mm"}
